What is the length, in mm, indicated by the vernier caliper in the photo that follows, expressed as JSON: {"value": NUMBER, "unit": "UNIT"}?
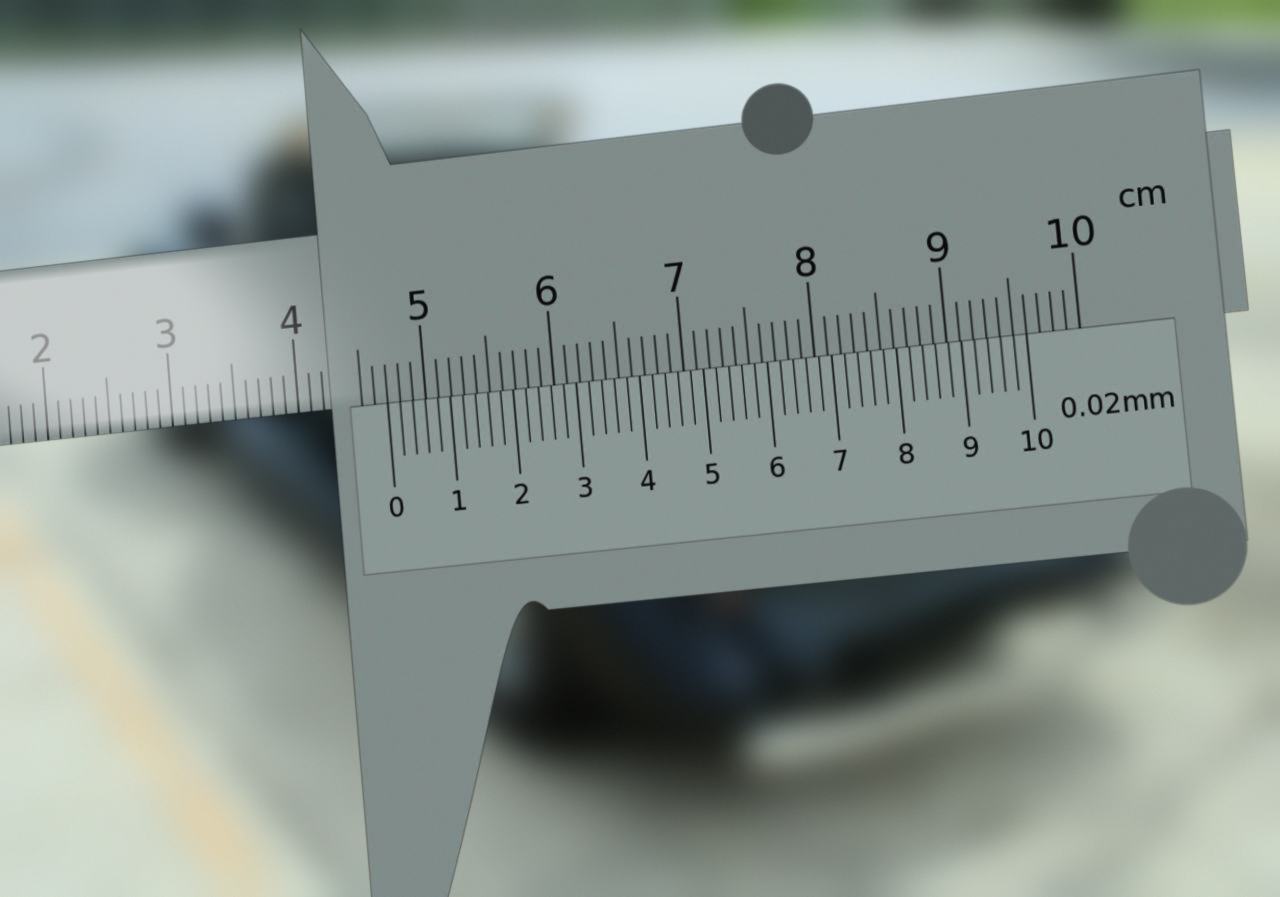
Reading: {"value": 47.0, "unit": "mm"}
